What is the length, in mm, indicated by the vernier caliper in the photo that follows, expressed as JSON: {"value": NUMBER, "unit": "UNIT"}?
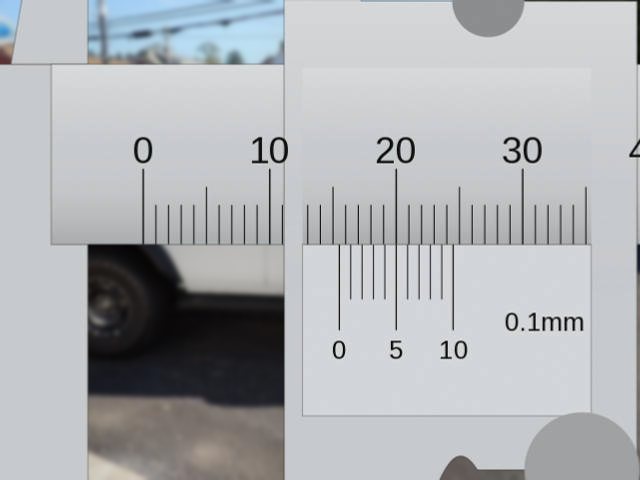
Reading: {"value": 15.5, "unit": "mm"}
